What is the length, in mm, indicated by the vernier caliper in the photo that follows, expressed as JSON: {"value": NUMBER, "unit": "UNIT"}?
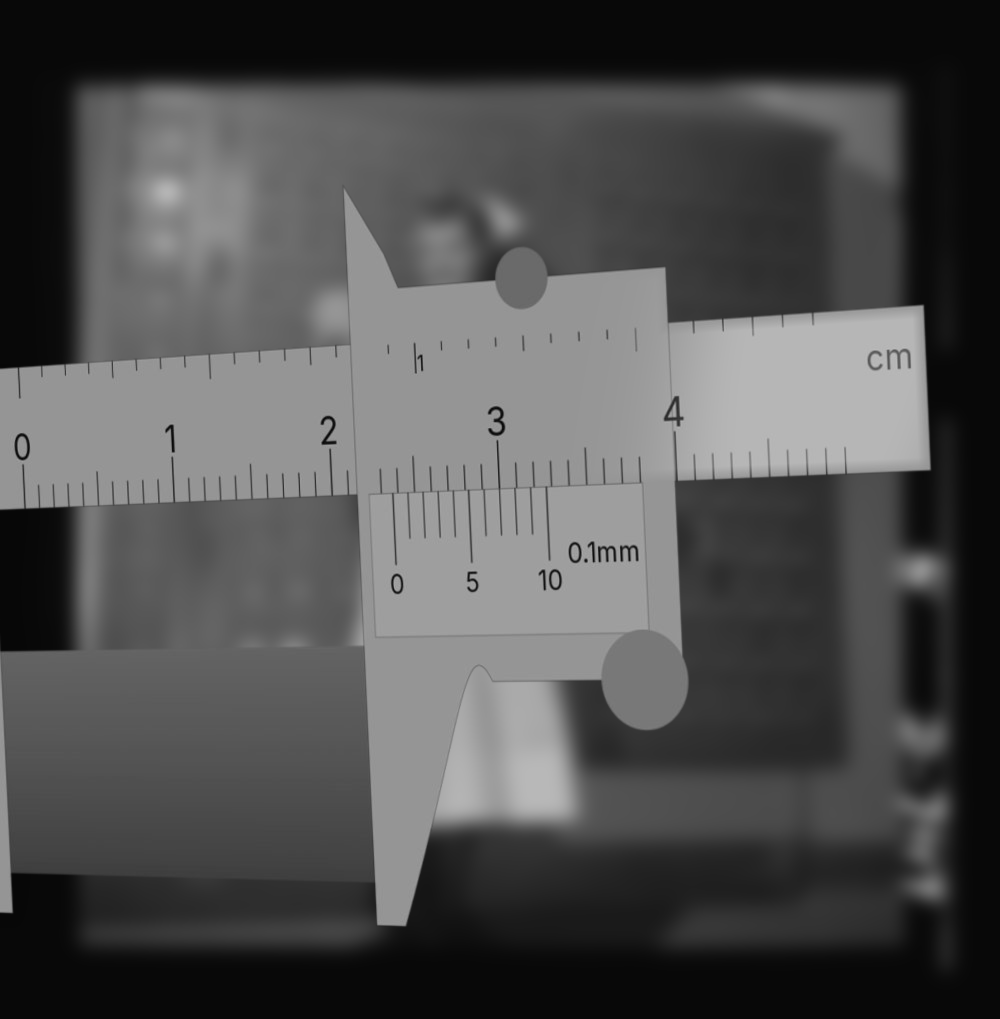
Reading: {"value": 23.7, "unit": "mm"}
